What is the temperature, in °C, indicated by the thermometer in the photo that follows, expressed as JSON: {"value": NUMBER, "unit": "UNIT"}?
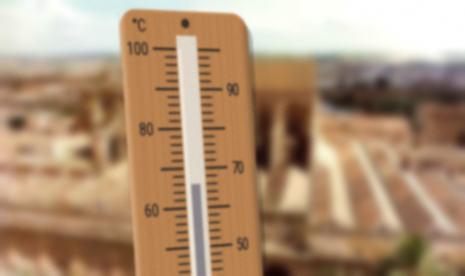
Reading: {"value": 66, "unit": "°C"}
